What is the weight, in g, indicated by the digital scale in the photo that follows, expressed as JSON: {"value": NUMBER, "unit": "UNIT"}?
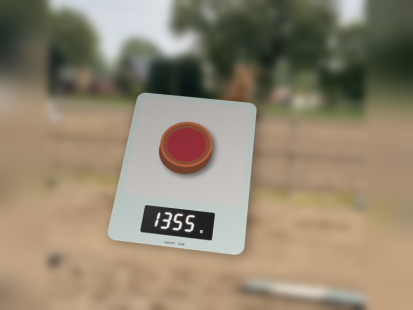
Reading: {"value": 1355, "unit": "g"}
